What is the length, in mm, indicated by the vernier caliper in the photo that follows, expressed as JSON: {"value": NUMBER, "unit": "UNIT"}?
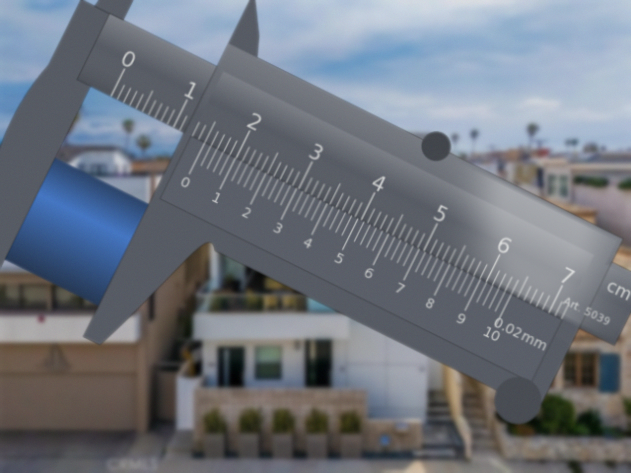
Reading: {"value": 15.0, "unit": "mm"}
